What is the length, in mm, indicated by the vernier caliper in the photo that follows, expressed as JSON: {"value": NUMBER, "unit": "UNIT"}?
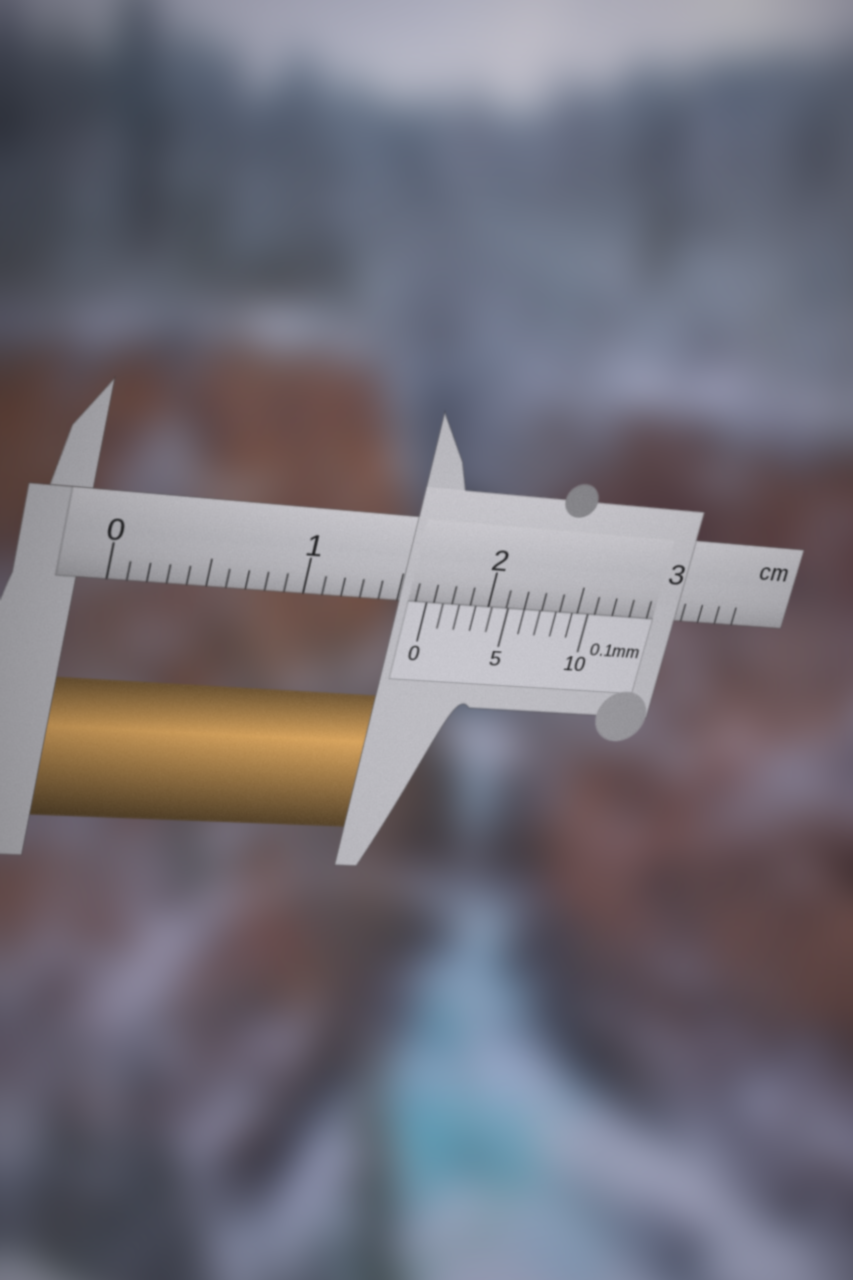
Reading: {"value": 16.6, "unit": "mm"}
